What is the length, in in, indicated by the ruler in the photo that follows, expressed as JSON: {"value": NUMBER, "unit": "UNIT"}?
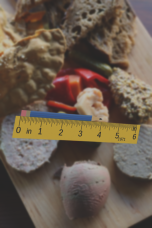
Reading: {"value": 4, "unit": "in"}
